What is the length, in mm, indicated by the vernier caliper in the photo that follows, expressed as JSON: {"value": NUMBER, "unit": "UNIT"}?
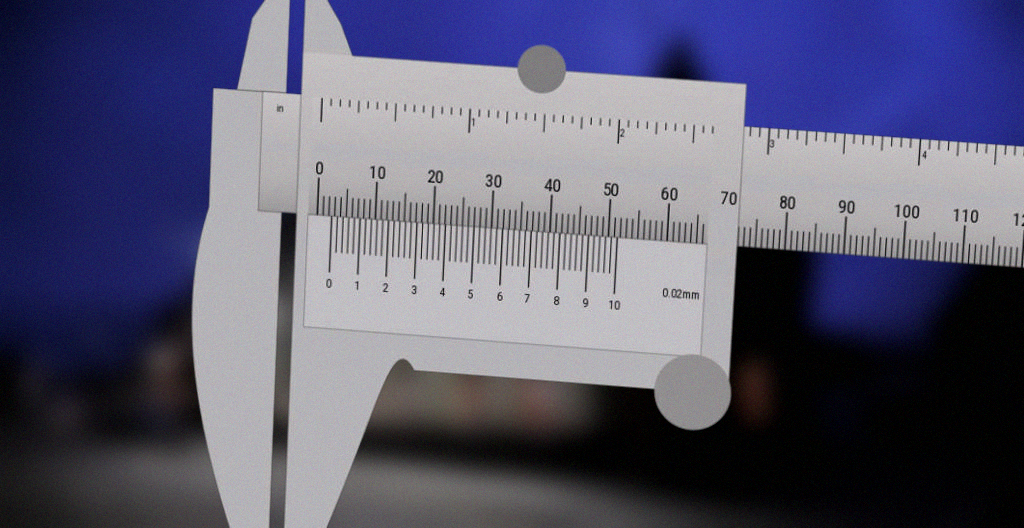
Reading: {"value": 2.5, "unit": "mm"}
